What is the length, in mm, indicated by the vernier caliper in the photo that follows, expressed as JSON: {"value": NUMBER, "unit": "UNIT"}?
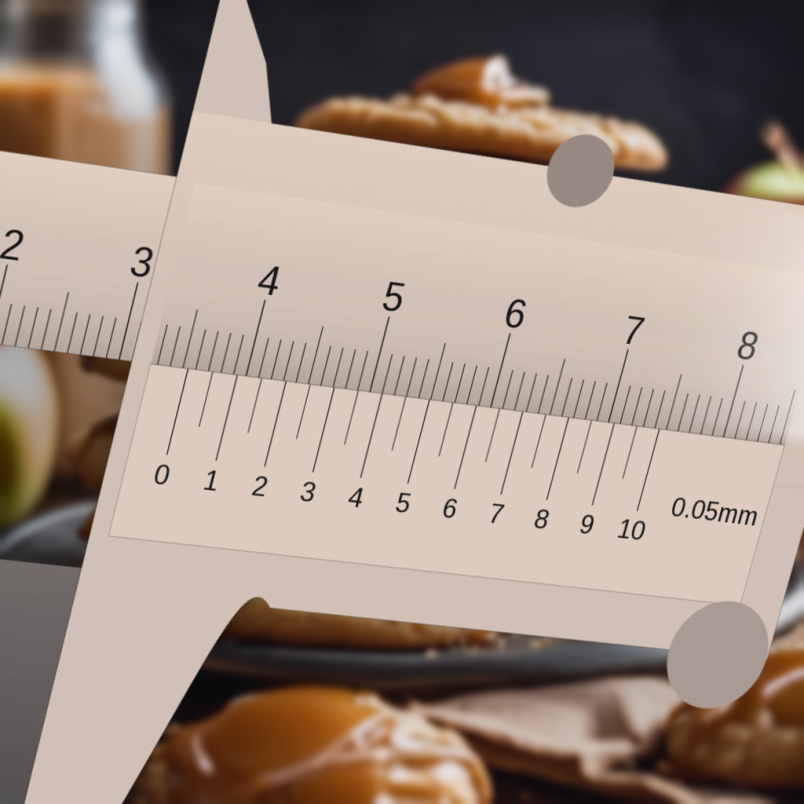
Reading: {"value": 35.4, "unit": "mm"}
